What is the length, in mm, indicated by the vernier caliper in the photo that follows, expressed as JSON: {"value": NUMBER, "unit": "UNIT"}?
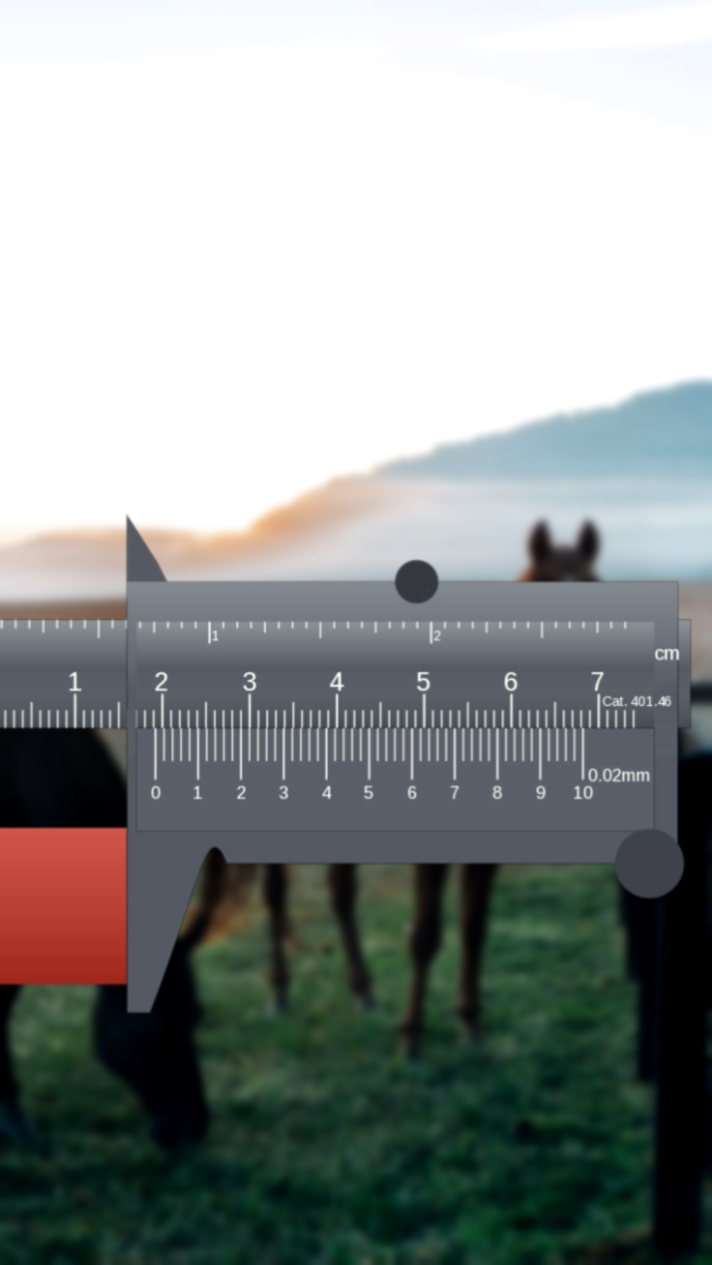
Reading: {"value": 19.2, "unit": "mm"}
